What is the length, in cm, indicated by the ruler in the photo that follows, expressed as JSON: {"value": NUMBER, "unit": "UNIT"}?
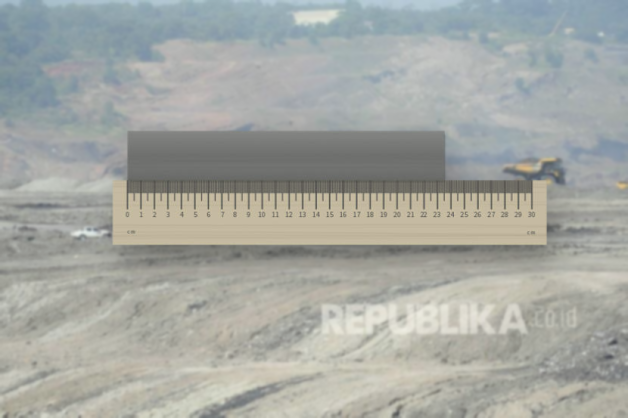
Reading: {"value": 23.5, "unit": "cm"}
